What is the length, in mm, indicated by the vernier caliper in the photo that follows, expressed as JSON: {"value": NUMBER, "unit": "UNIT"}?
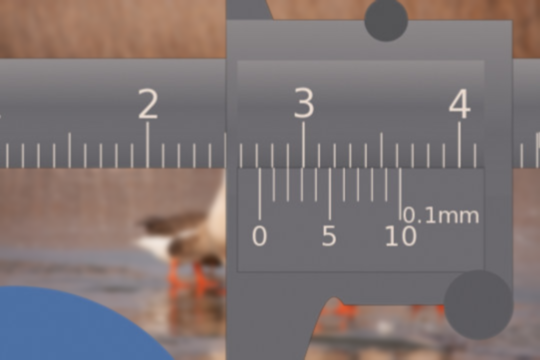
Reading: {"value": 27.2, "unit": "mm"}
